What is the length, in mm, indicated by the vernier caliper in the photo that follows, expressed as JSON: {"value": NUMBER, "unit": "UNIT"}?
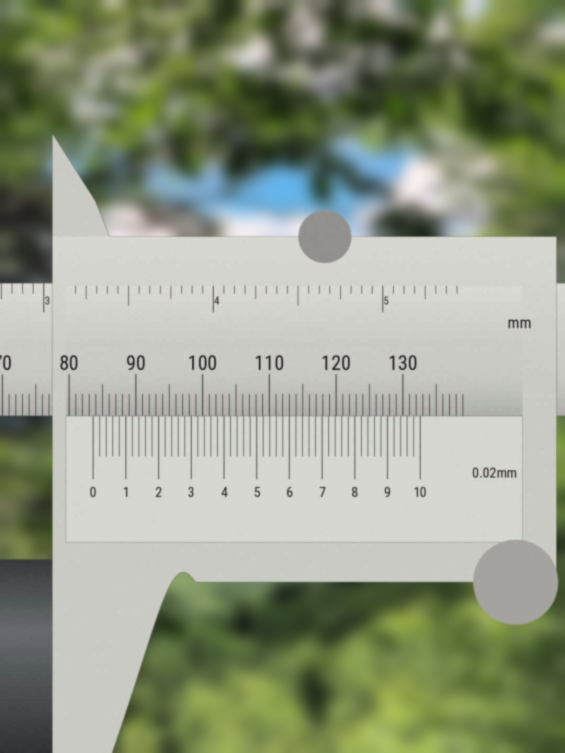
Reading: {"value": 83.6, "unit": "mm"}
